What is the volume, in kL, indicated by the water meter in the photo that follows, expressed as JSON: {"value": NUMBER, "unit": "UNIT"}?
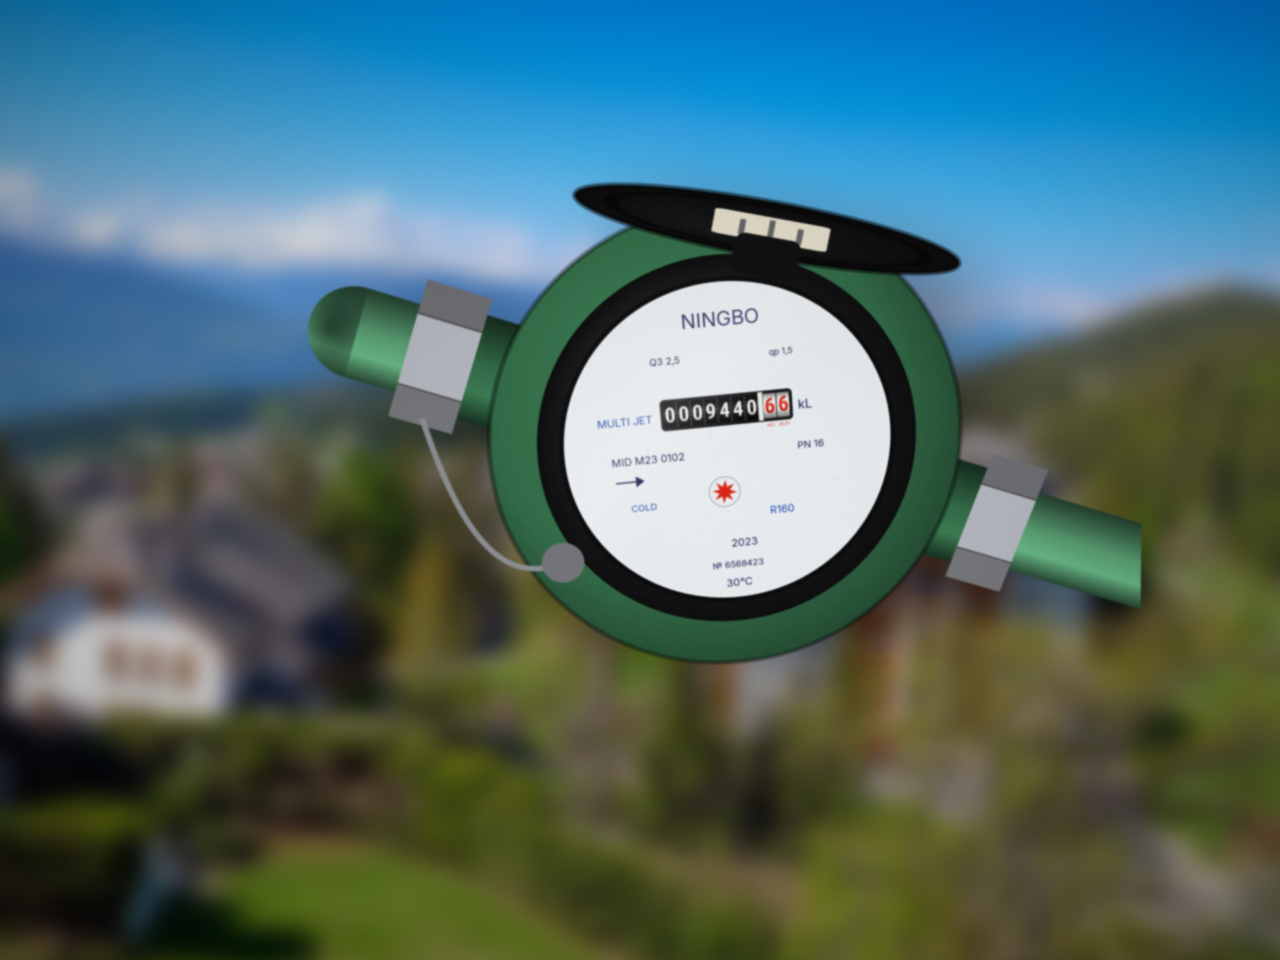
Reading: {"value": 9440.66, "unit": "kL"}
